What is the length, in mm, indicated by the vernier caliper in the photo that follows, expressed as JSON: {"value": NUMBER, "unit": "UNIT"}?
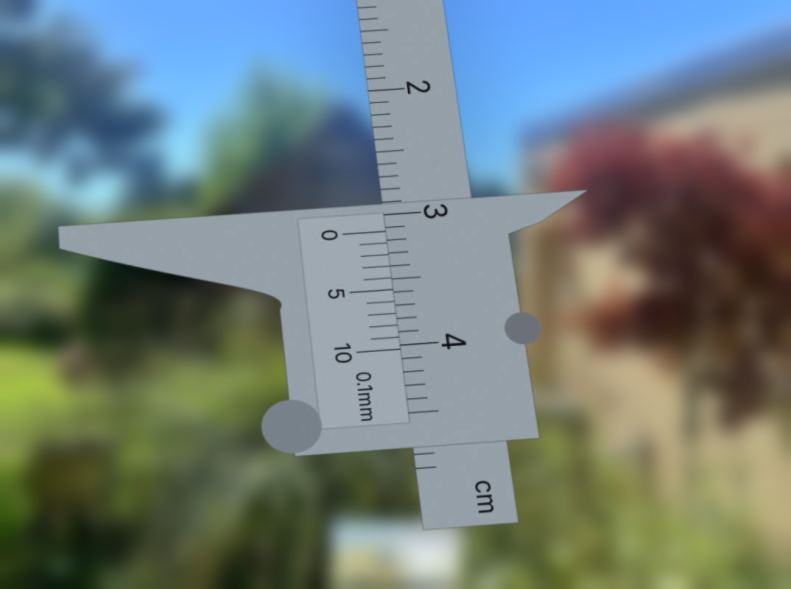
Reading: {"value": 31.3, "unit": "mm"}
